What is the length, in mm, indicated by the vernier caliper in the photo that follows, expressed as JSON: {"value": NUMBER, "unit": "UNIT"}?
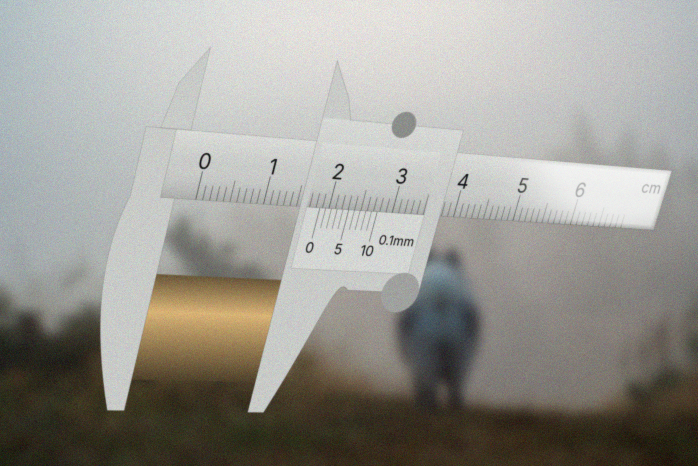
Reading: {"value": 18.6, "unit": "mm"}
